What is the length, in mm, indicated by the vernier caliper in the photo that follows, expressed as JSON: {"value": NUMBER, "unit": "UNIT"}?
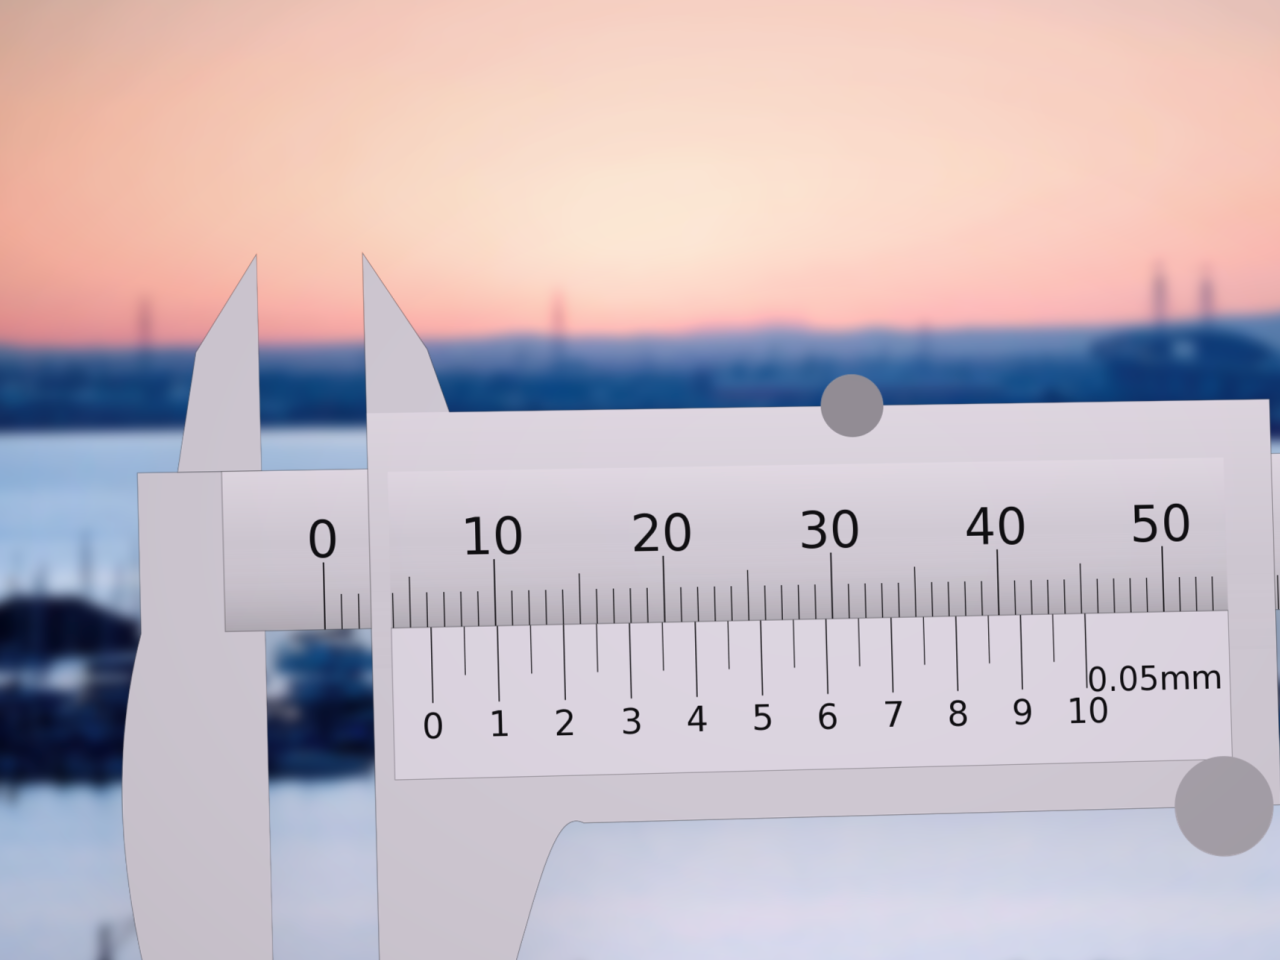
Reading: {"value": 6.2, "unit": "mm"}
